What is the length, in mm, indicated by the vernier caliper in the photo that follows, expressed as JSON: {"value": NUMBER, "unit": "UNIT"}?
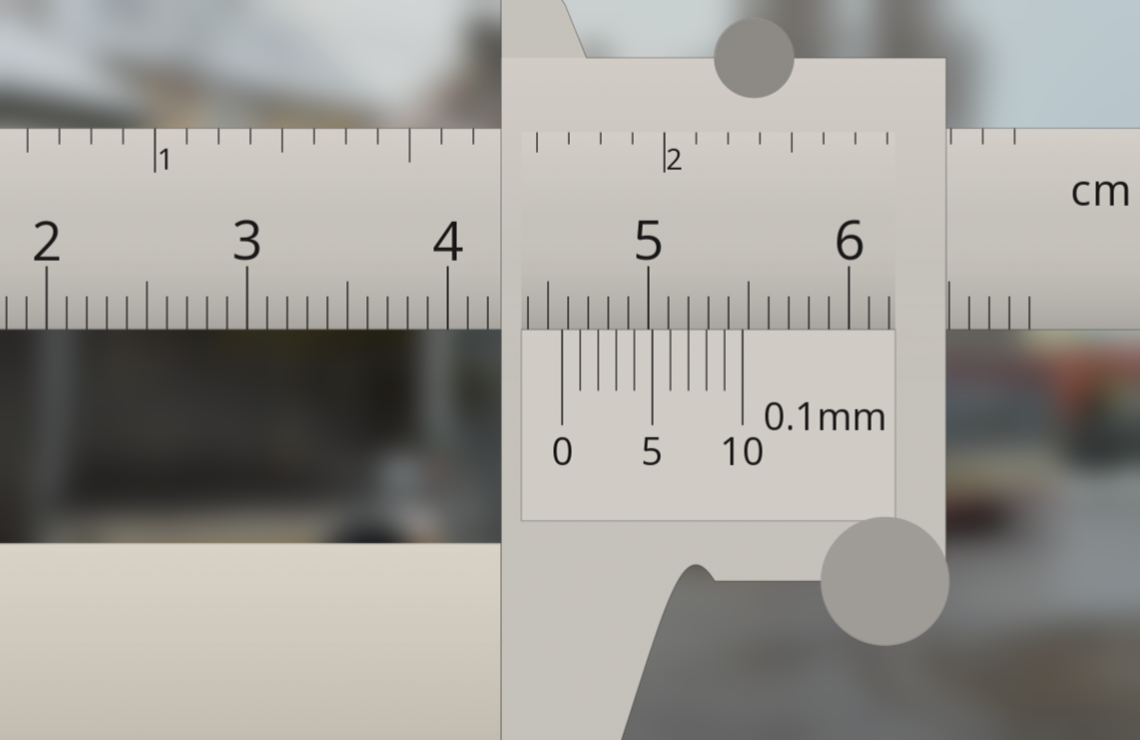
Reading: {"value": 45.7, "unit": "mm"}
